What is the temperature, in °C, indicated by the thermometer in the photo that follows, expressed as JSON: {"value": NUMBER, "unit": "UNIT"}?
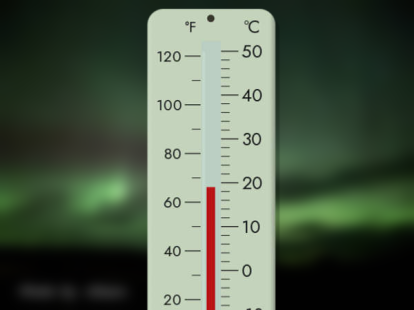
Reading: {"value": 19, "unit": "°C"}
